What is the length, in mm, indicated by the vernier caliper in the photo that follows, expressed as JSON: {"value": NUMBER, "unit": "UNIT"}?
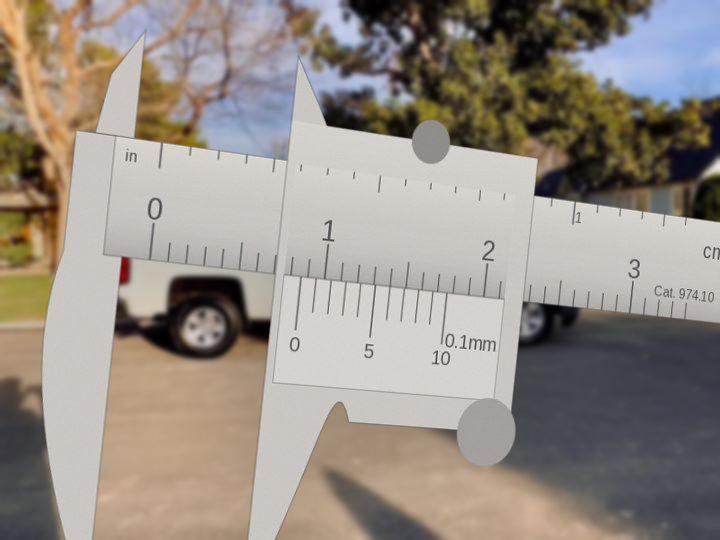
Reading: {"value": 8.6, "unit": "mm"}
